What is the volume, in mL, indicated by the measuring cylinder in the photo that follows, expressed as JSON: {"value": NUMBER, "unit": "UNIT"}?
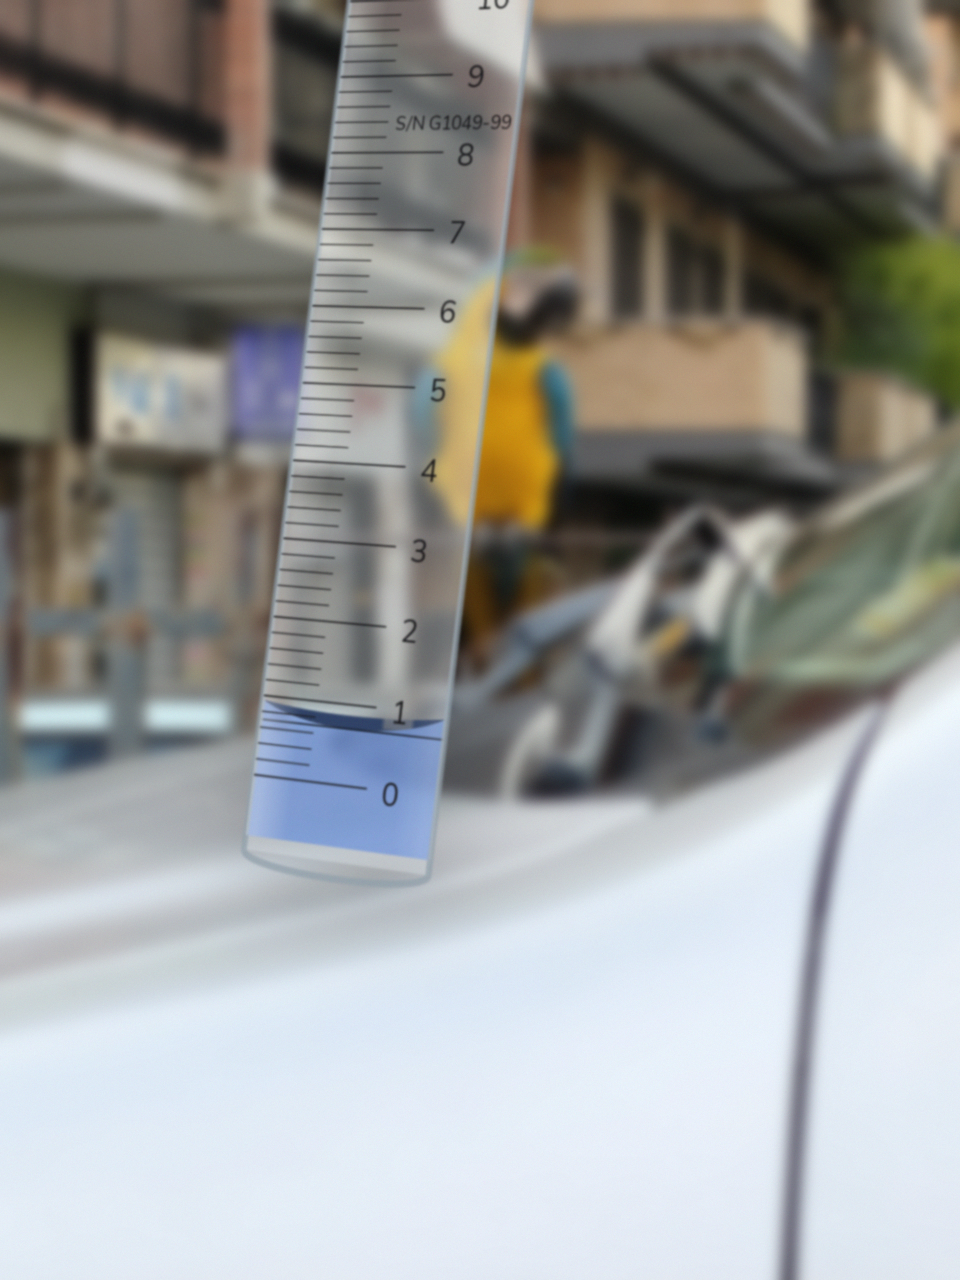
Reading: {"value": 0.7, "unit": "mL"}
